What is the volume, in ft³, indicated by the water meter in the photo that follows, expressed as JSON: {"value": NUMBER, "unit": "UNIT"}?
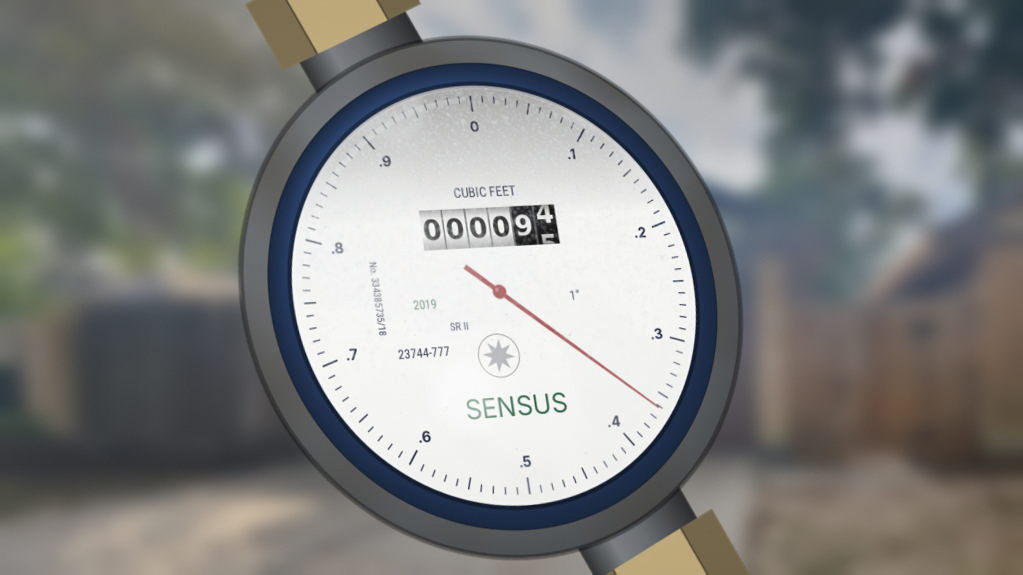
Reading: {"value": 94.36, "unit": "ft³"}
